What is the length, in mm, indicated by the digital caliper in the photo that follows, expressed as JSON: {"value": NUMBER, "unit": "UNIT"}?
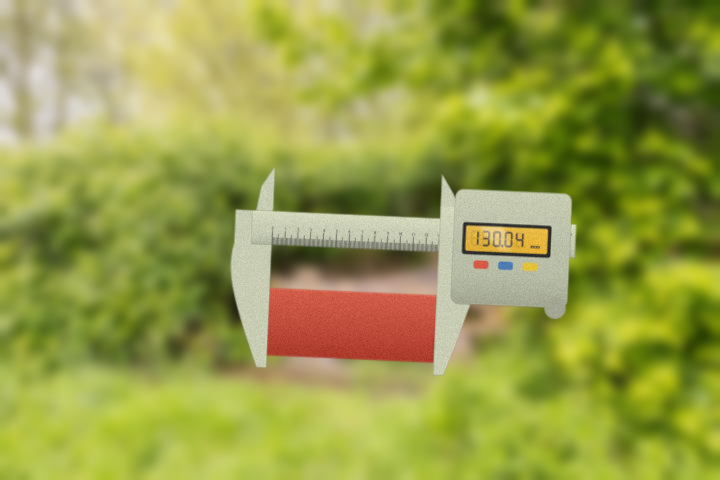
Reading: {"value": 130.04, "unit": "mm"}
